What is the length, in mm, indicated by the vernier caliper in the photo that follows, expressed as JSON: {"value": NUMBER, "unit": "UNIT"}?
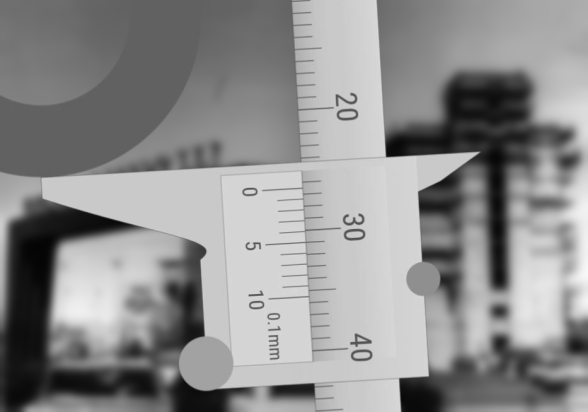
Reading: {"value": 26.5, "unit": "mm"}
